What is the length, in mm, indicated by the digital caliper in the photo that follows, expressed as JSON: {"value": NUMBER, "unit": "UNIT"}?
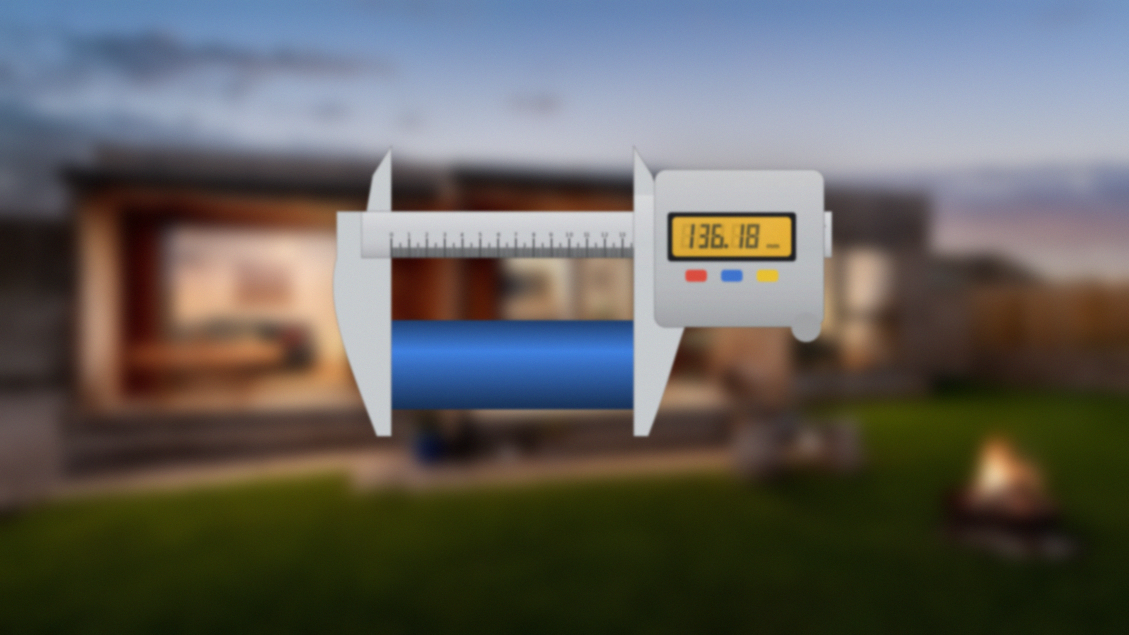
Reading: {"value": 136.18, "unit": "mm"}
